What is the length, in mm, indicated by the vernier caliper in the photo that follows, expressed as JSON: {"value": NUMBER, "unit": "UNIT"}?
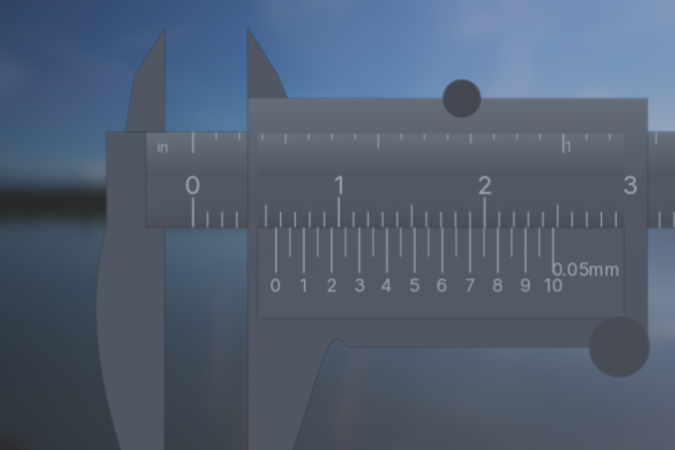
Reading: {"value": 5.7, "unit": "mm"}
